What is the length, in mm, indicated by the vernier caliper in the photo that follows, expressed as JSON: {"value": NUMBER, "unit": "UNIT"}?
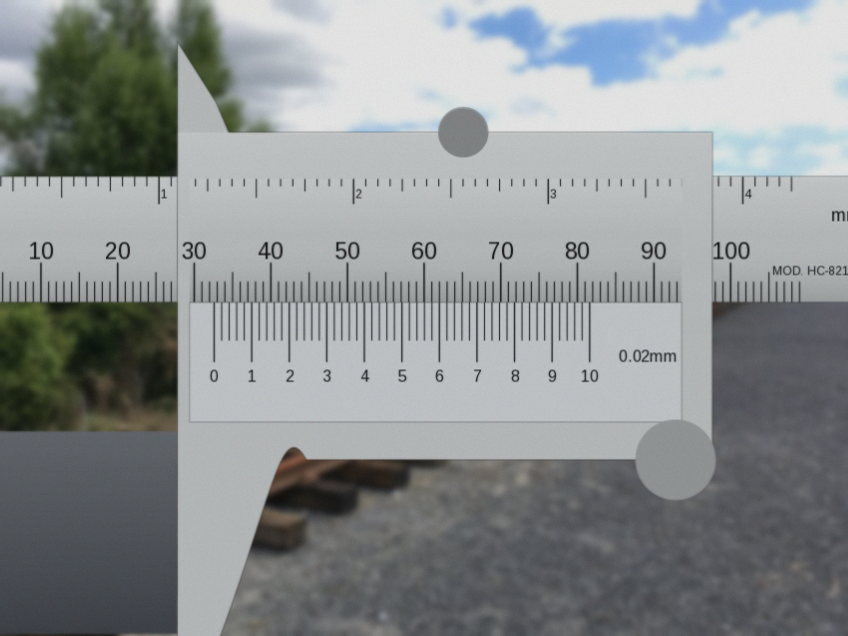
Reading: {"value": 32.6, "unit": "mm"}
